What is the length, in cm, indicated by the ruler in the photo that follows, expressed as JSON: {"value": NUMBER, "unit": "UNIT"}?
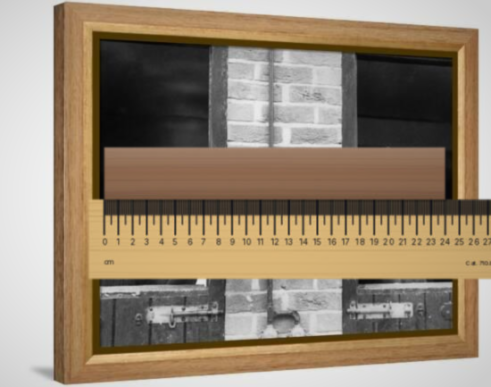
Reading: {"value": 24, "unit": "cm"}
